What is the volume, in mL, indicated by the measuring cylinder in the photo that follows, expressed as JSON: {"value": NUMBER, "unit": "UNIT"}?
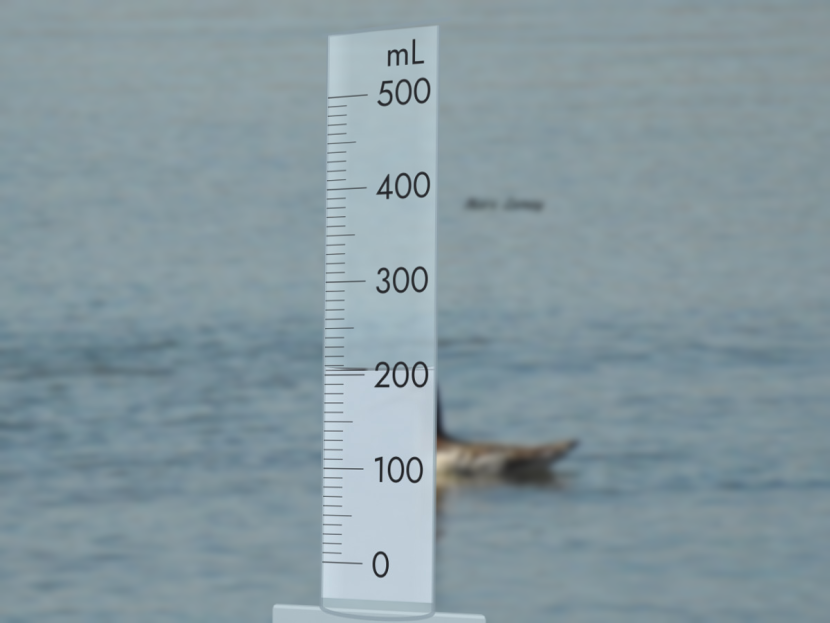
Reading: {"value": 205, "unit": "mL"}
